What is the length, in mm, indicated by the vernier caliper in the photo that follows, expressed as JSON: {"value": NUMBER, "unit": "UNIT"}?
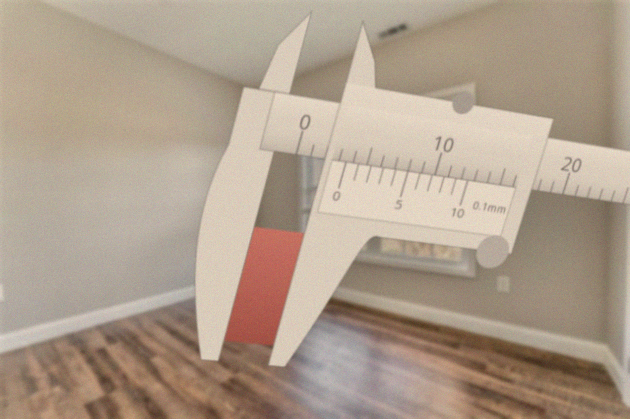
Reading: {"value": 3.5, "unit": "mm"}
